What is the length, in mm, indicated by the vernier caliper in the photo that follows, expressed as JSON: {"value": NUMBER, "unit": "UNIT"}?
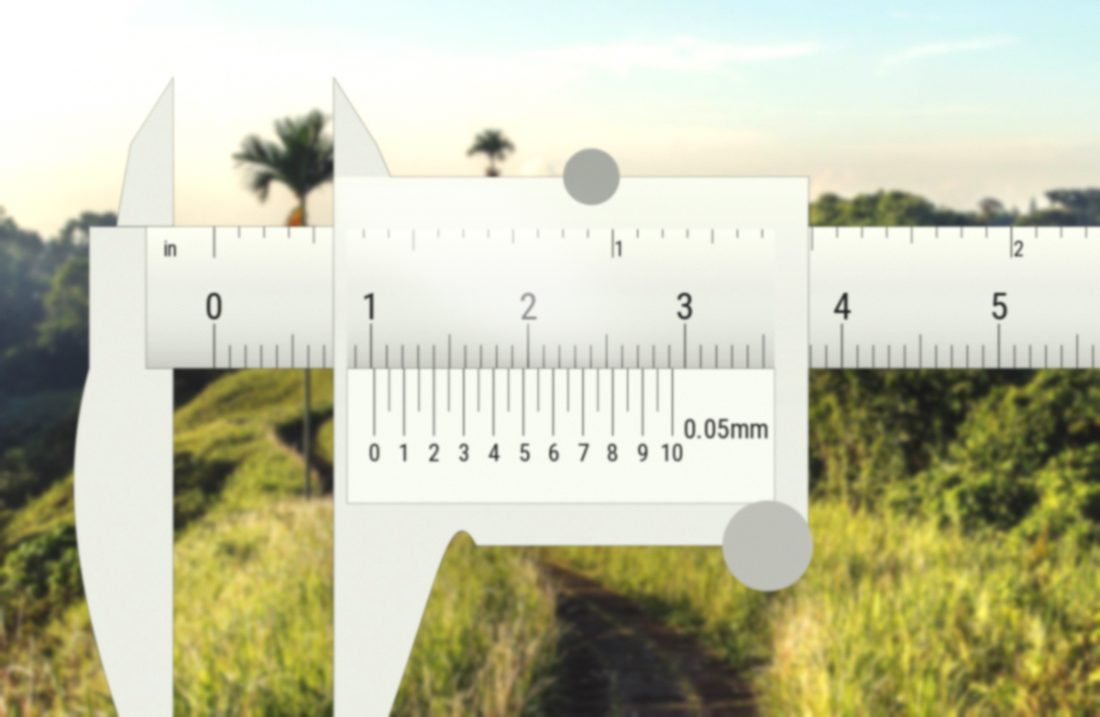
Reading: {"value": 10.2, "unit": "mm"}
